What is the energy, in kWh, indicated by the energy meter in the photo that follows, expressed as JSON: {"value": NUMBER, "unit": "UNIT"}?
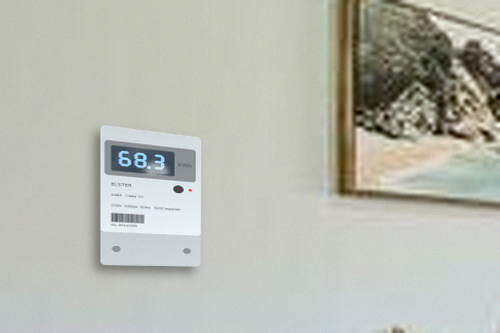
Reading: {"value": 68.3, "unit": "kWh"}
